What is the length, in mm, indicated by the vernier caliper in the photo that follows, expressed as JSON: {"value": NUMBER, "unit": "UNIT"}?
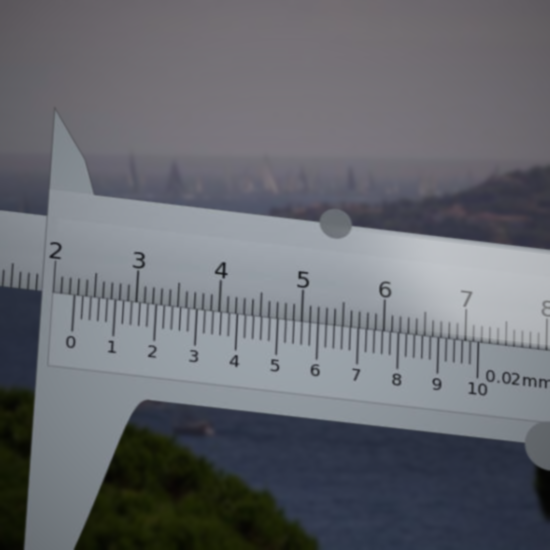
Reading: {"value": 22.6, "unit": "mm"}
